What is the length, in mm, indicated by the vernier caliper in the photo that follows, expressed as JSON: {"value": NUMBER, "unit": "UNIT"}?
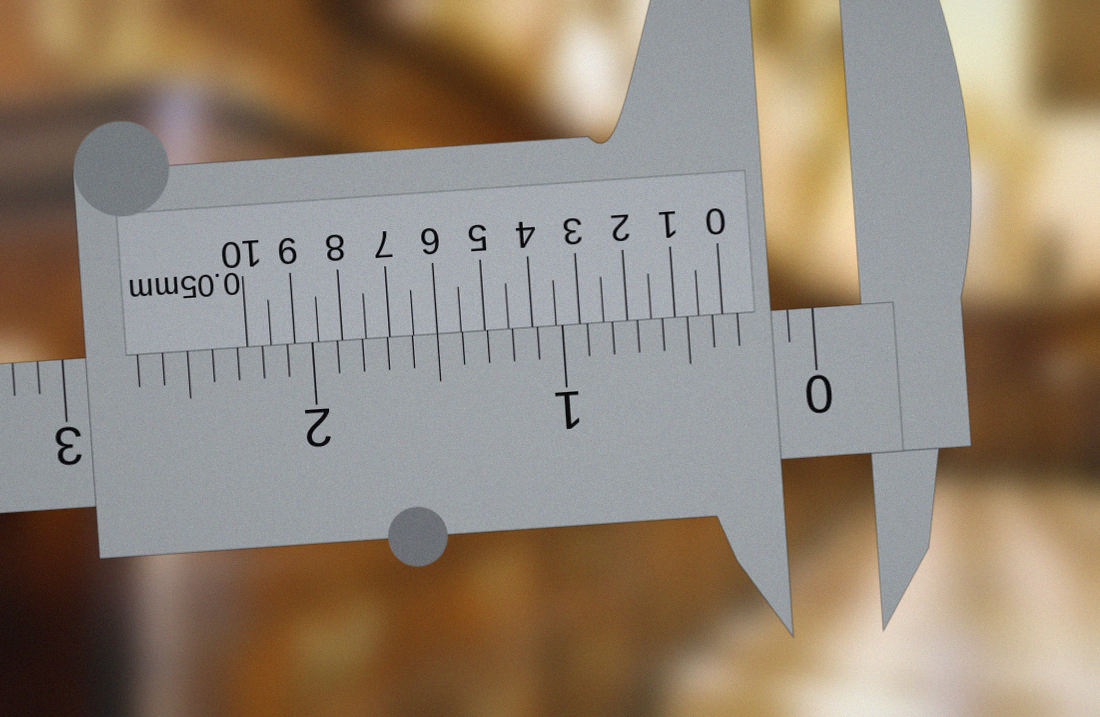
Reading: {"value": 3.60, "unit": "mm"}
